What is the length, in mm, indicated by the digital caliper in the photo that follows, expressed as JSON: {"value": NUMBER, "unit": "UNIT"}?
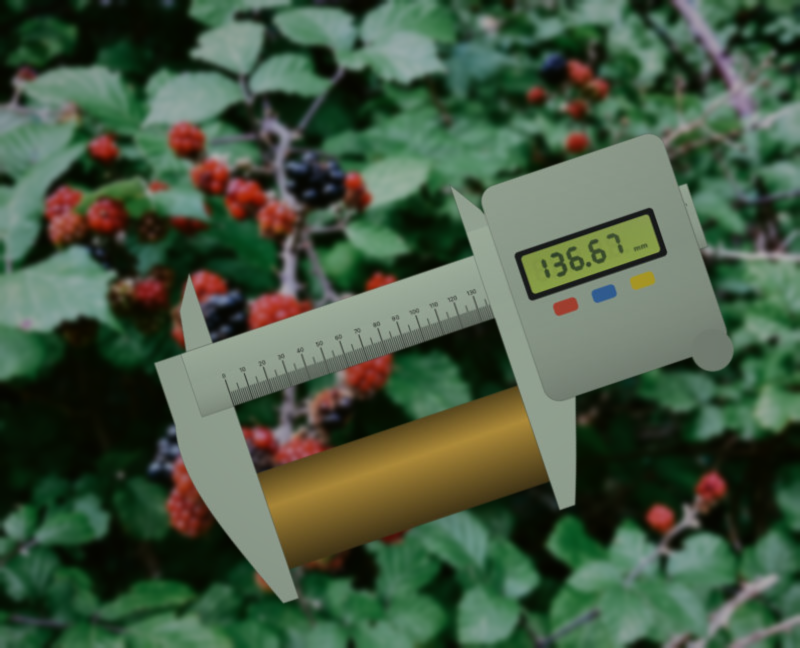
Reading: {"value": 136.67, "unit": "mm"}
